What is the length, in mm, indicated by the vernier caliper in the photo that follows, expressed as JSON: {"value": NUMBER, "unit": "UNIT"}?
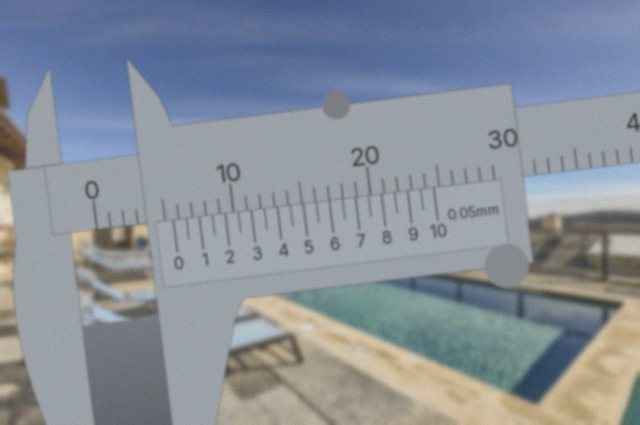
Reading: {"value": 5.6, "unit": "mm"}
